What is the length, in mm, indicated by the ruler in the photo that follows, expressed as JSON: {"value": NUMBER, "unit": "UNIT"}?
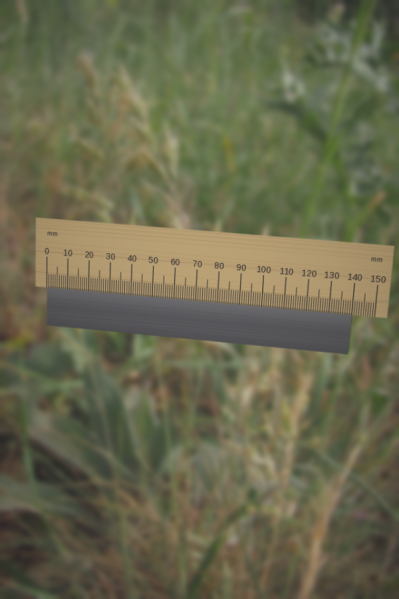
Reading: {"value": 140, "unit": "mm"}
